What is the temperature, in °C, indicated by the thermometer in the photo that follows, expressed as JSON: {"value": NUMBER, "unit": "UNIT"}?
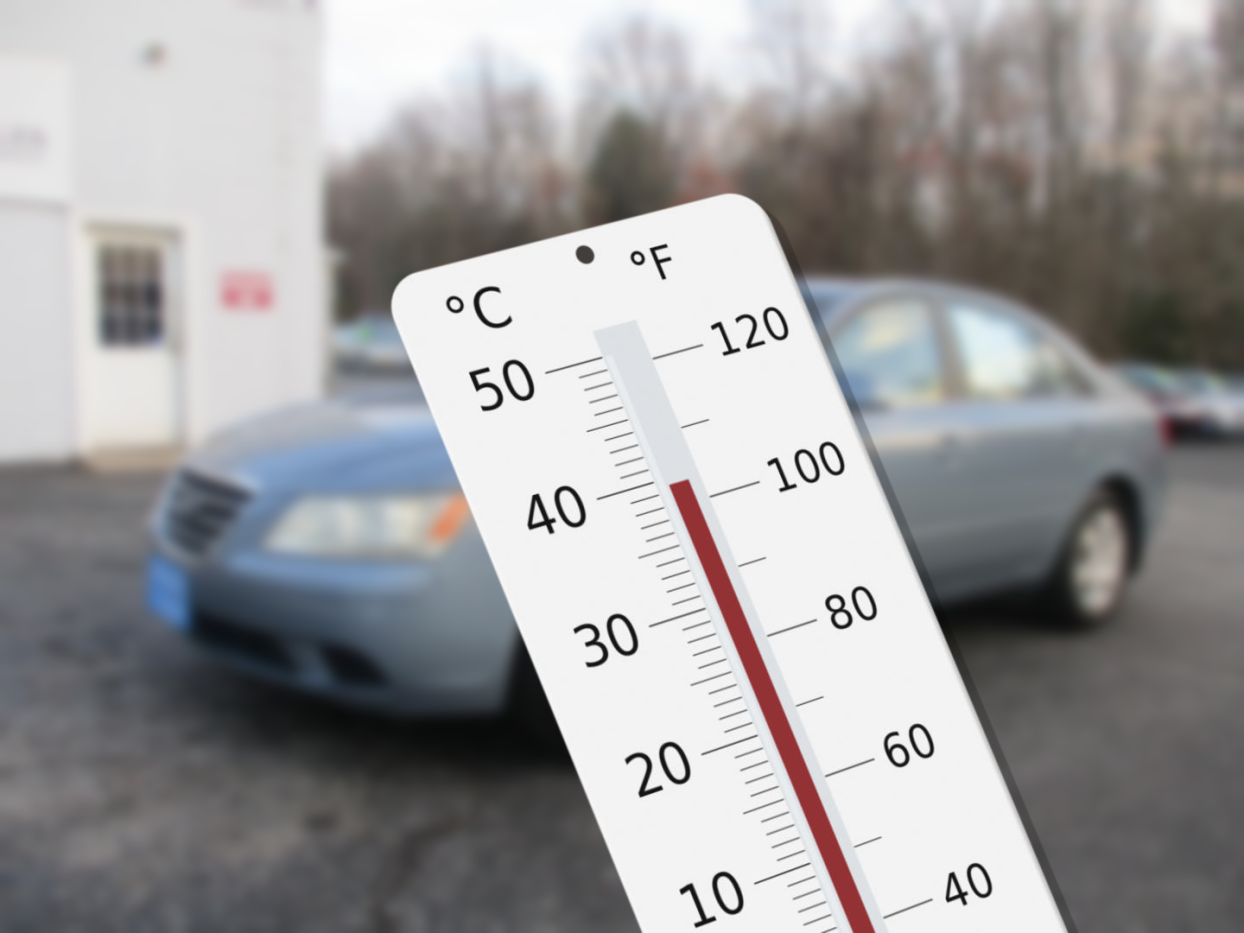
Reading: {"value": 39.5, "unit": "°C"}
